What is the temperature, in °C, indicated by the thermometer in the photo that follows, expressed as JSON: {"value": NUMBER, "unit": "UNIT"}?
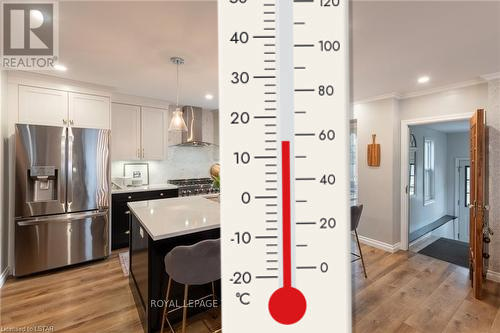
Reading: {"value": 14, "unit": "°C"}
